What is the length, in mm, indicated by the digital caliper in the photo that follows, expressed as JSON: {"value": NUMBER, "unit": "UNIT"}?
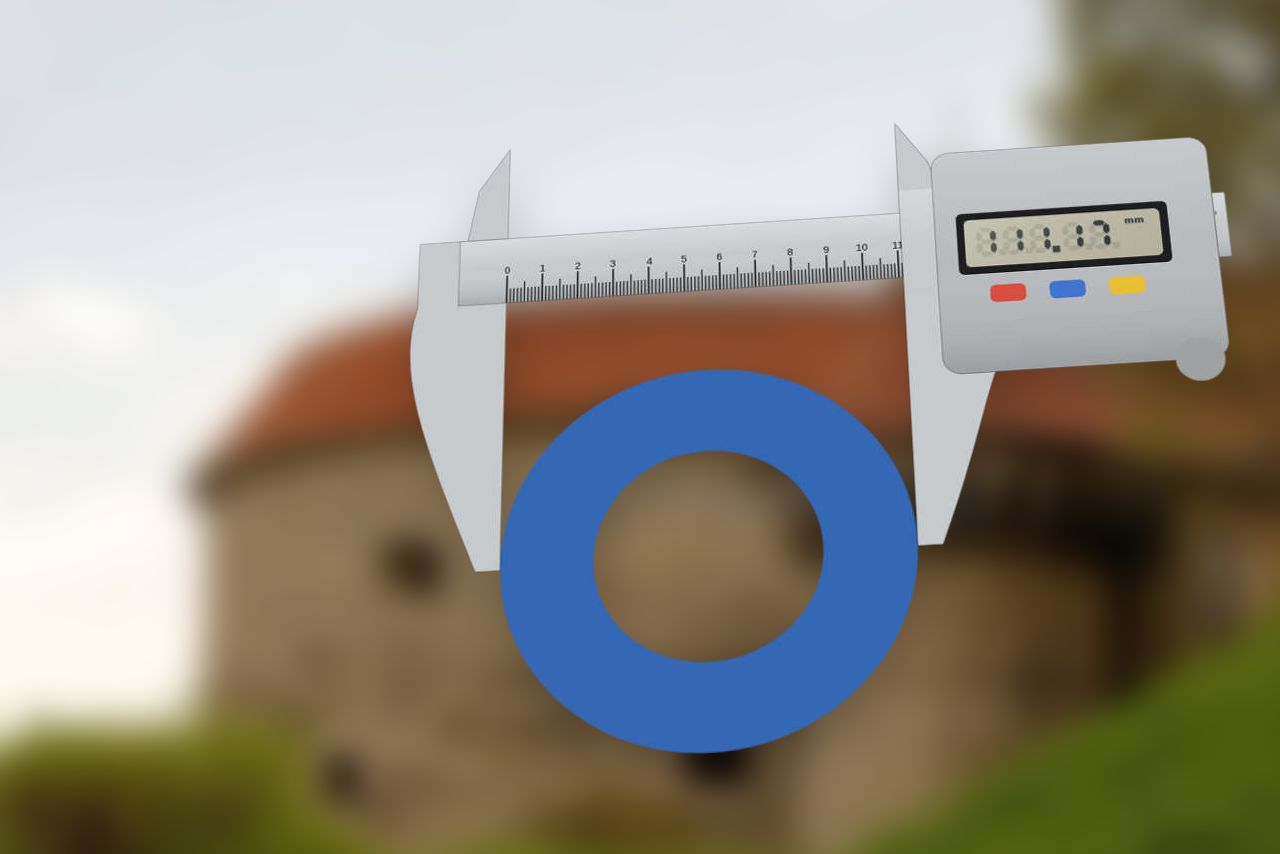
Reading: {"value": 111.17, "unit": "mm"}
